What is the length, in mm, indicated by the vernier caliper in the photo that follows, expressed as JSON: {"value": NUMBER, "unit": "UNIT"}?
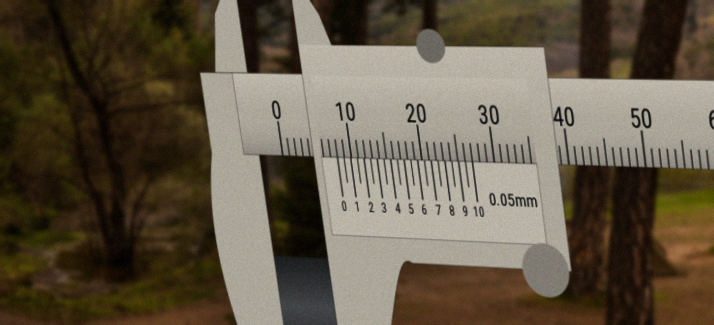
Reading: {"value": 8.0, "unit": "mm"}
